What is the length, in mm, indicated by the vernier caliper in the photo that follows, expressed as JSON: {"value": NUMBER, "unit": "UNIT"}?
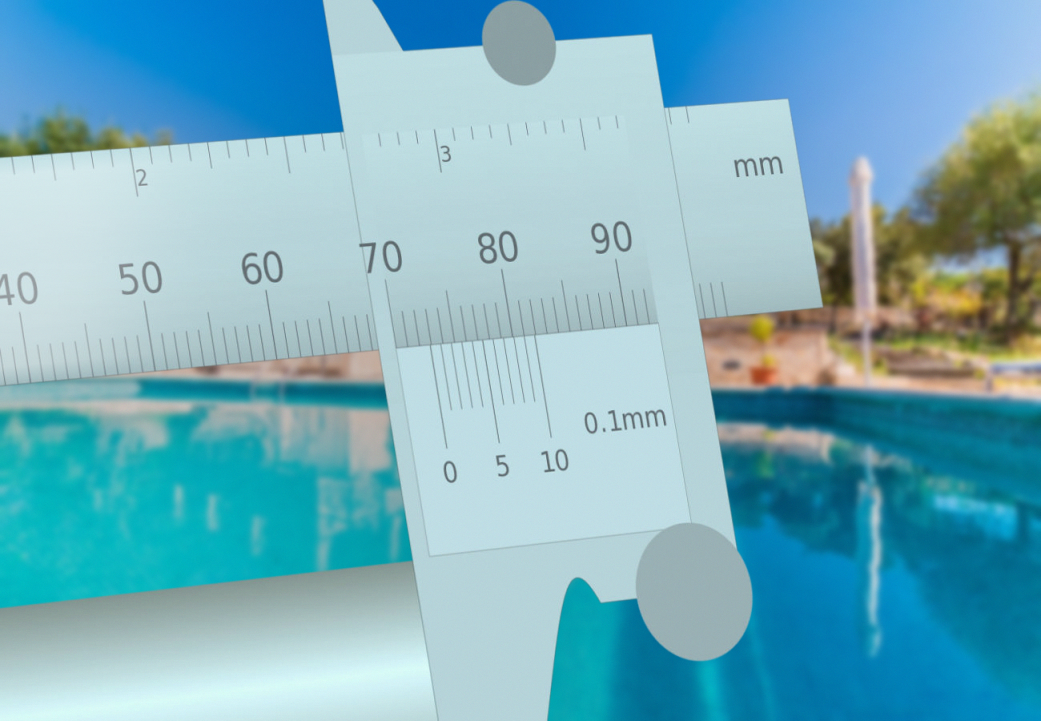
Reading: {"value": 72.9, "unit": "mm"}
